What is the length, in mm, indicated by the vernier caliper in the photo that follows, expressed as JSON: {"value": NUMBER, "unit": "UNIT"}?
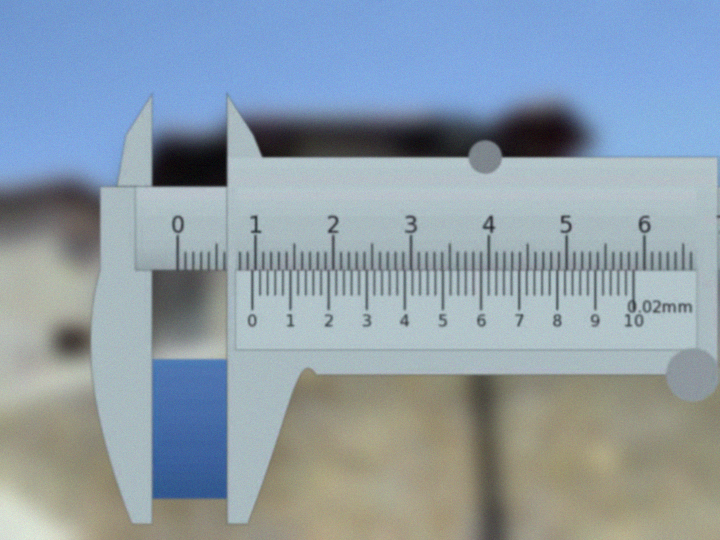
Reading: {"value": 9.6, "unit": "mm"}
